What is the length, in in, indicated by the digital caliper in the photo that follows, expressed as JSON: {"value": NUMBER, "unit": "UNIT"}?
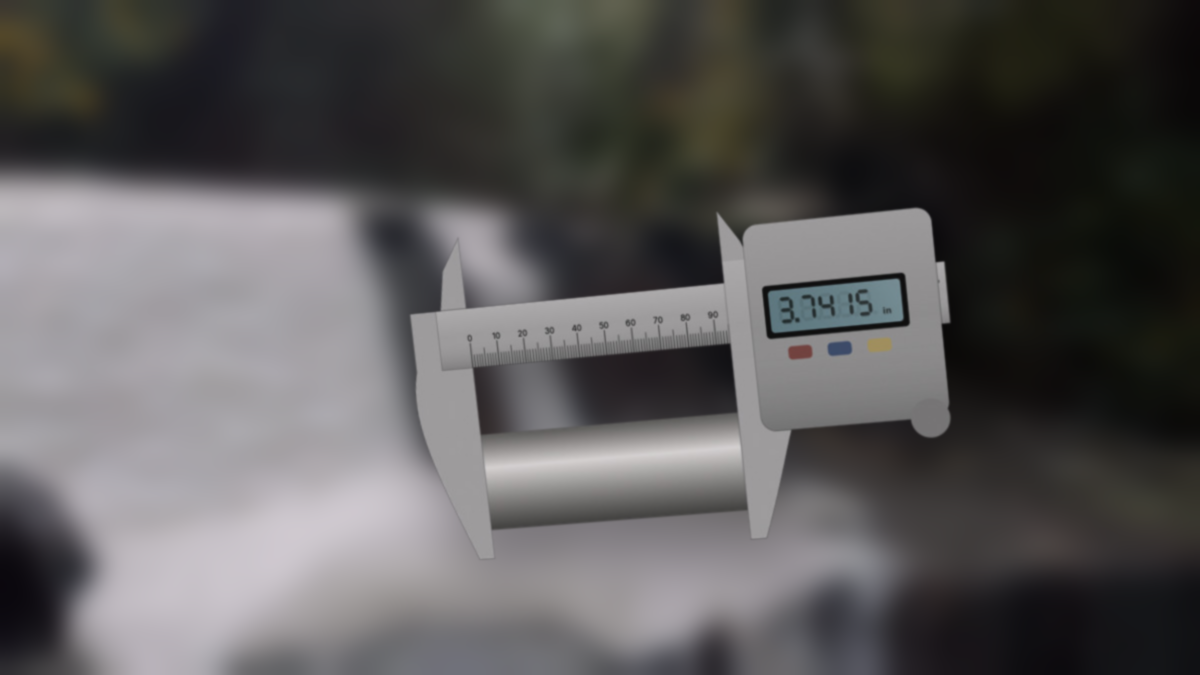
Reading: {"value": 3.7415, "unit": "in"}
